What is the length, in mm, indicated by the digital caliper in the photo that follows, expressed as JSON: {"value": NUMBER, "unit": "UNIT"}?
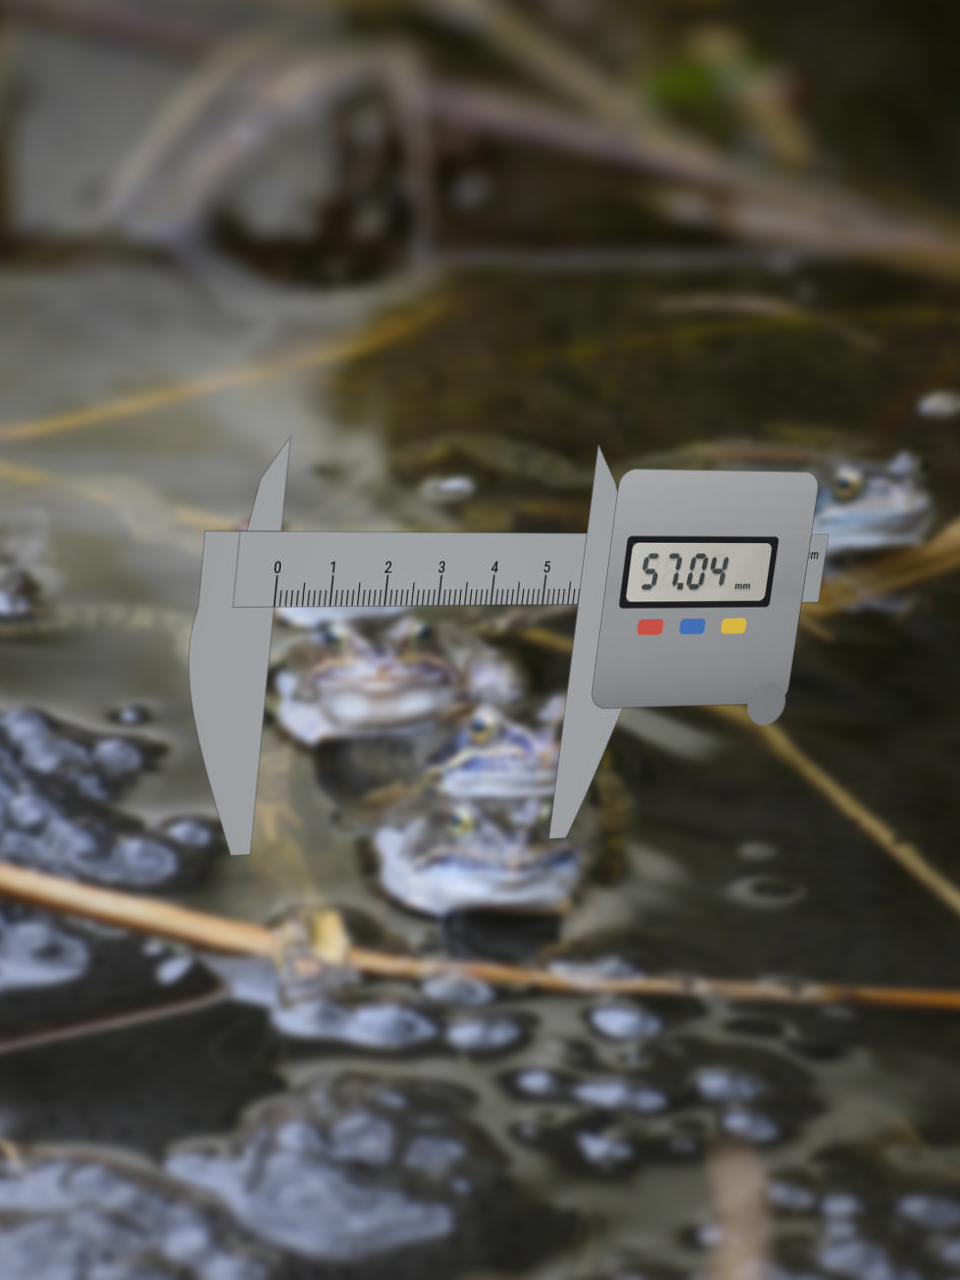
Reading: {"value": 57.04, "unit": "mm"}
